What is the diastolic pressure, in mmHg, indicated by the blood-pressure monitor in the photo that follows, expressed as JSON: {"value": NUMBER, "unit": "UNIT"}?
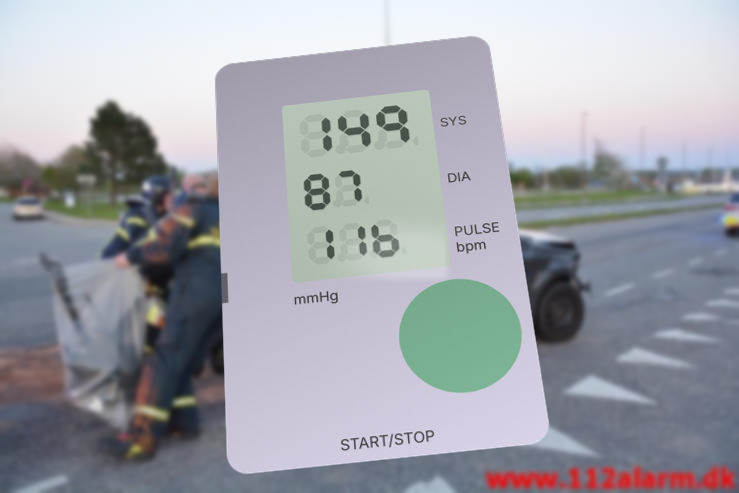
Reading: {"value": 87, "unit": "mmHg"}
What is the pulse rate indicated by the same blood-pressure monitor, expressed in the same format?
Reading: {"value": 116, "unit": "bpm"}
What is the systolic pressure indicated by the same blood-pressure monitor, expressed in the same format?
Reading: {"value": 149, "unit": "mmHg"}
